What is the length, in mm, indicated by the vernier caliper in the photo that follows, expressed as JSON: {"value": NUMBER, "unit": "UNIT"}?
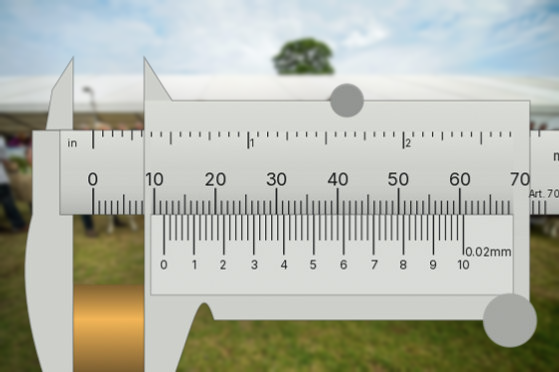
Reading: {"value": 11.6, "unit": "mm"}
